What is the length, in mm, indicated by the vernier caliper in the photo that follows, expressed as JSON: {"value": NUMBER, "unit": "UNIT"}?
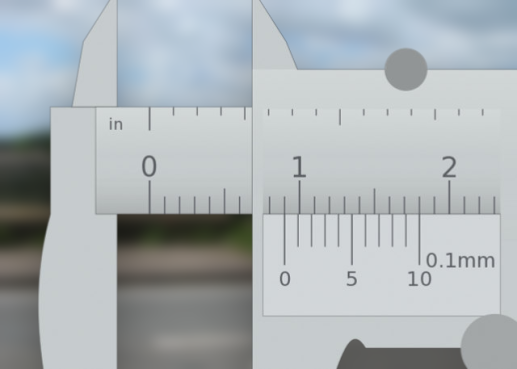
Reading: {"value": 9.0, "unit": "mm"}
